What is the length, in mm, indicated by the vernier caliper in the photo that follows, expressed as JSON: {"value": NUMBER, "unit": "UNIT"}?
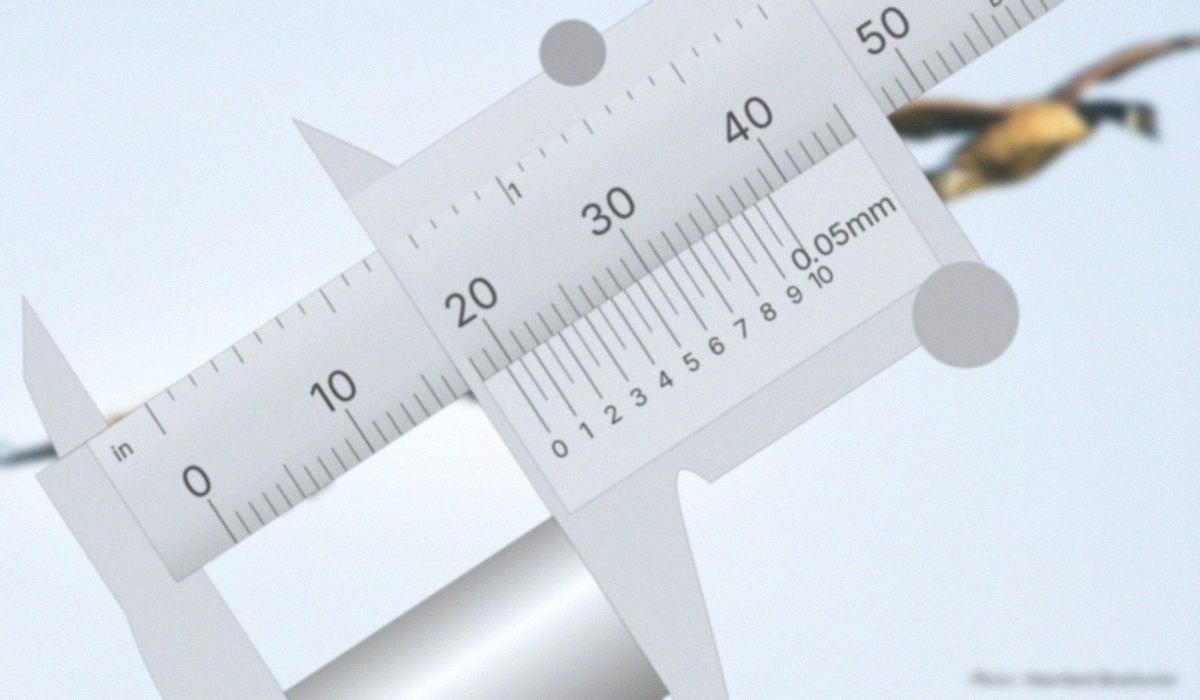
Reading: {"value": 19.6, "unit": "mm"}
